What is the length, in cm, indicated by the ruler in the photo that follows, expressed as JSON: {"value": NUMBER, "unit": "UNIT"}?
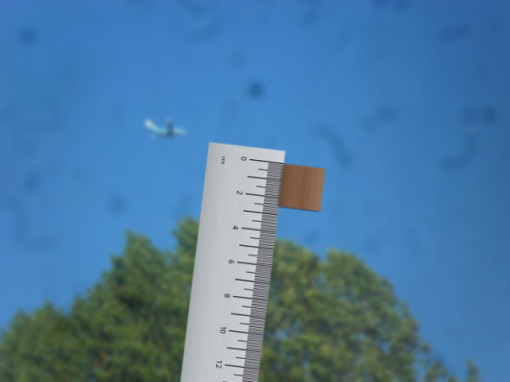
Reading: {"value": 2.5, "unit": "cm"}
